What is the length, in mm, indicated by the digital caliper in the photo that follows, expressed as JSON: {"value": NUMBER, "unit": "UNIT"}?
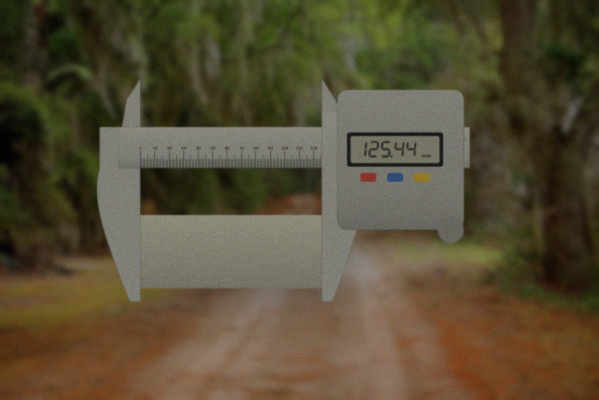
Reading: {"value": 125.44, "unit": "mm"}
